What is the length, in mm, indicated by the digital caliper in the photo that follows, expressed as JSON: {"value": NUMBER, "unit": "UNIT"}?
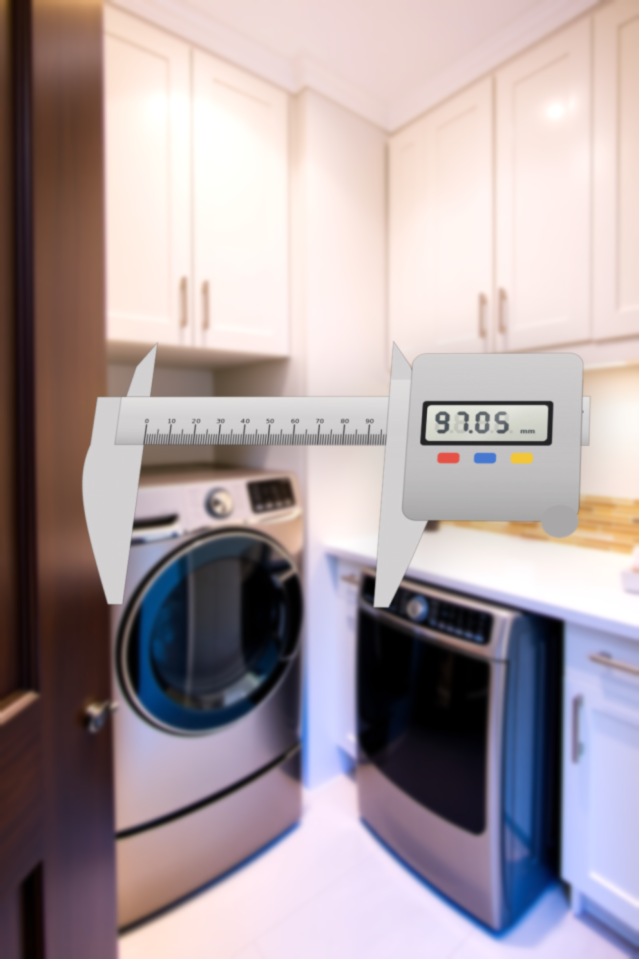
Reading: {"value": 97.05, "unit": "mm"}
